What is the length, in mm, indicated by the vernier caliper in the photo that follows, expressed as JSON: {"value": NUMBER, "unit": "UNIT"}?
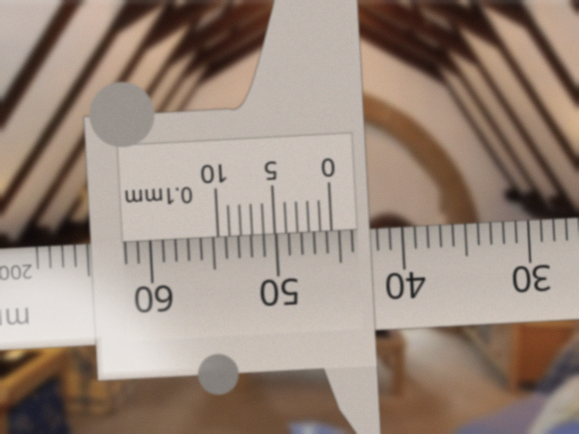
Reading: {"value": 45.6, "unit": "mm"}
